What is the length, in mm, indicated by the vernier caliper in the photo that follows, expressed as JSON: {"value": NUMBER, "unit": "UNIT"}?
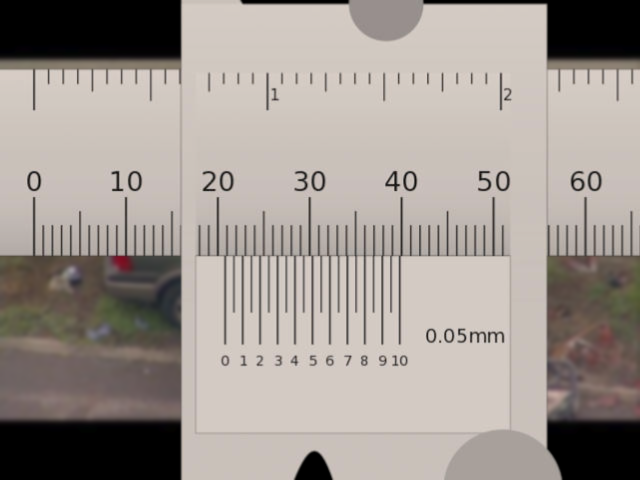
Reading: {"value": 20.8, "unit": "mm"}
